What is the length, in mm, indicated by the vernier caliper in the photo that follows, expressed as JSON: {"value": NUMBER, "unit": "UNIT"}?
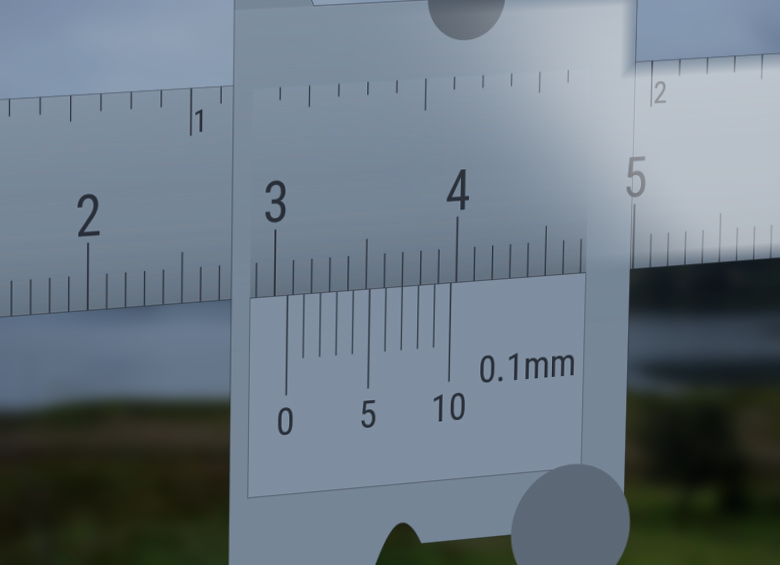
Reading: {"value": 30.7, "unit": "mm"}
